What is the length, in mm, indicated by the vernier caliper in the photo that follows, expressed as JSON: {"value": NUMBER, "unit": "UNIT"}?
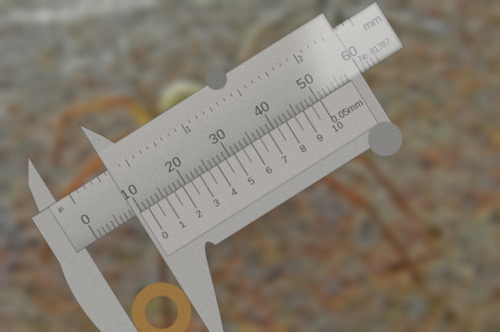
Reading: {"value": 11.5, "unit": "mm"}
